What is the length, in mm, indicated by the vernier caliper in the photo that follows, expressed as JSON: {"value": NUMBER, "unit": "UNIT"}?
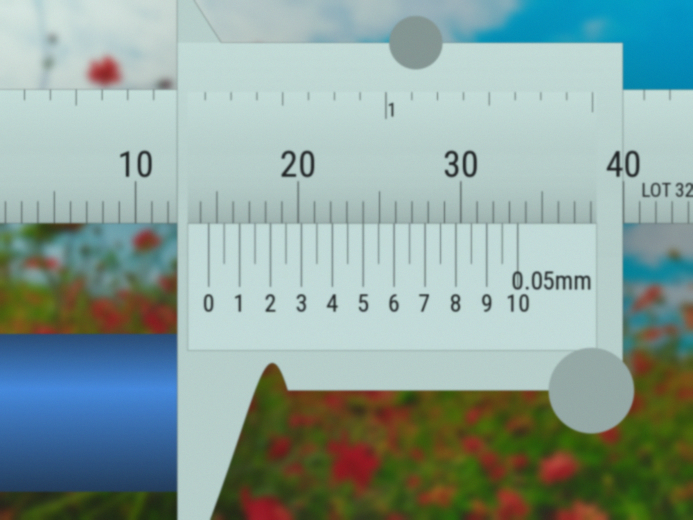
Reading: {"value": 14.5, "unit": "mm"}
